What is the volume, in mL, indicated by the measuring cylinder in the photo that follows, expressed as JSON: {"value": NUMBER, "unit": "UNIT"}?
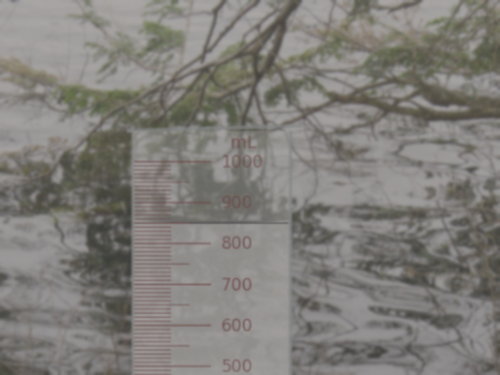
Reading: {"value": 850, "unit": "mL"}
